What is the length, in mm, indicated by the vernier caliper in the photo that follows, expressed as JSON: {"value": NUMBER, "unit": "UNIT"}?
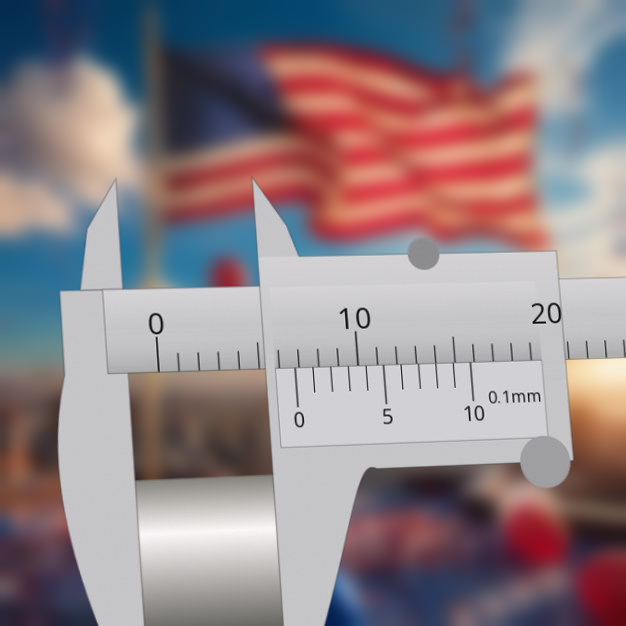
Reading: {"value": 6.8, "unit": "mm"}
